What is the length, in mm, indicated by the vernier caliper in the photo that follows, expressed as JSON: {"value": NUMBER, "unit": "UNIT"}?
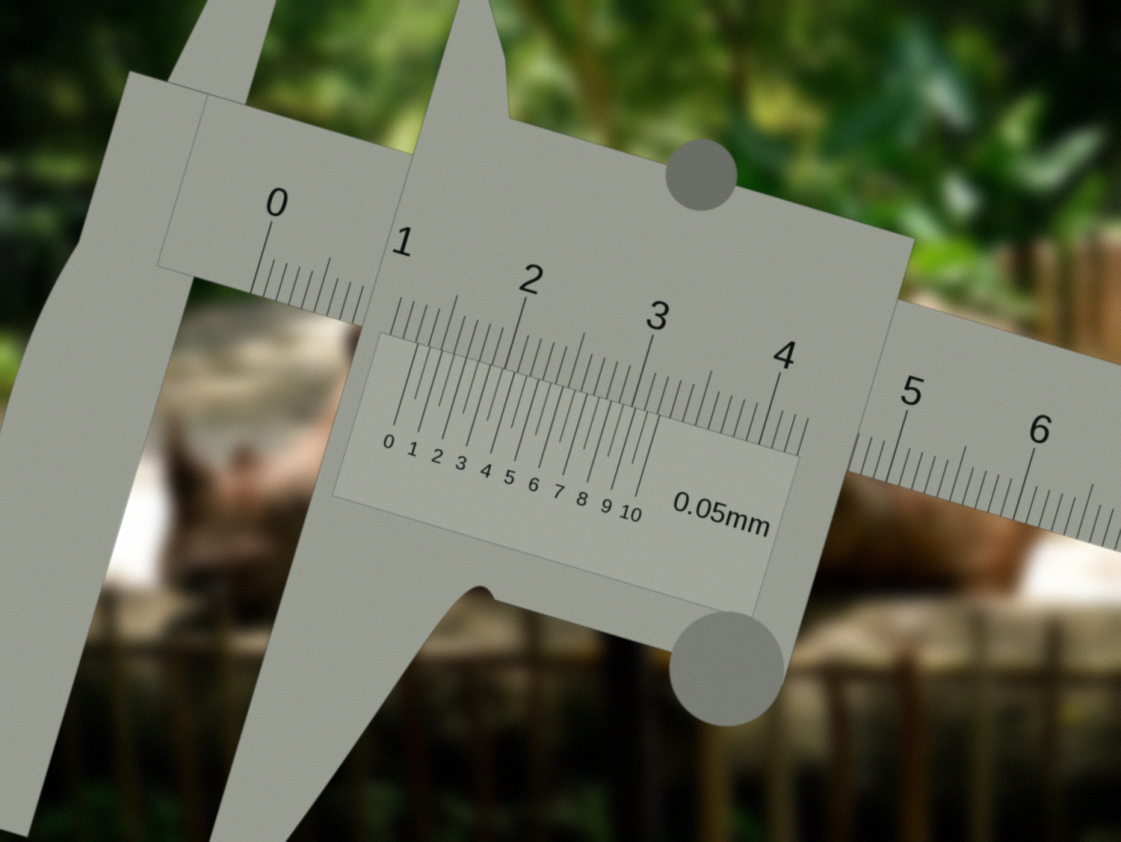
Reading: {"value": 13.2, "unit": "mm"}
